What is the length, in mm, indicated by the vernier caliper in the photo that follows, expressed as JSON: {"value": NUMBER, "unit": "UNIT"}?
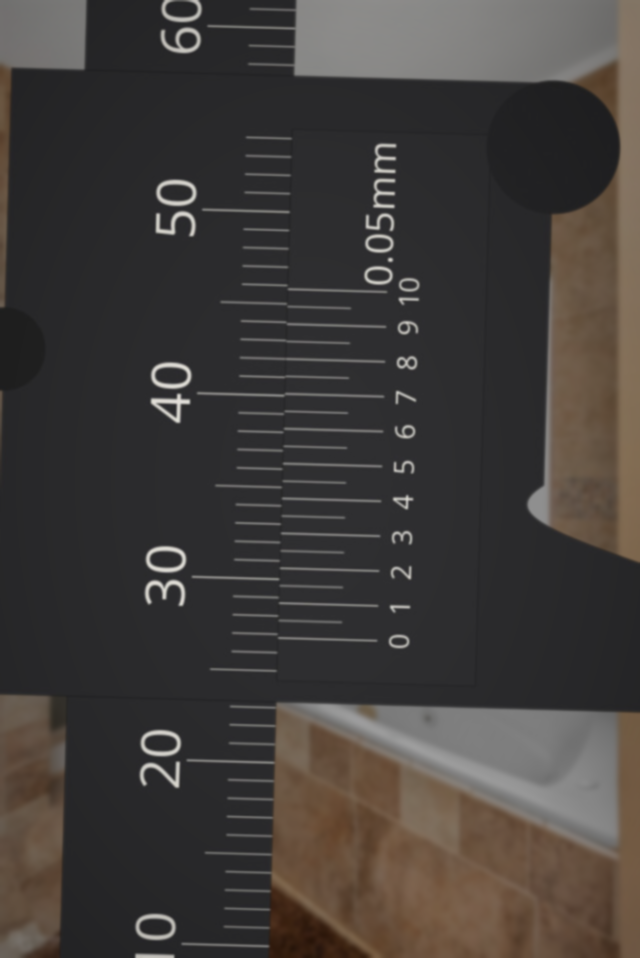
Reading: {"value": 26.8, "unit": "mm"}
